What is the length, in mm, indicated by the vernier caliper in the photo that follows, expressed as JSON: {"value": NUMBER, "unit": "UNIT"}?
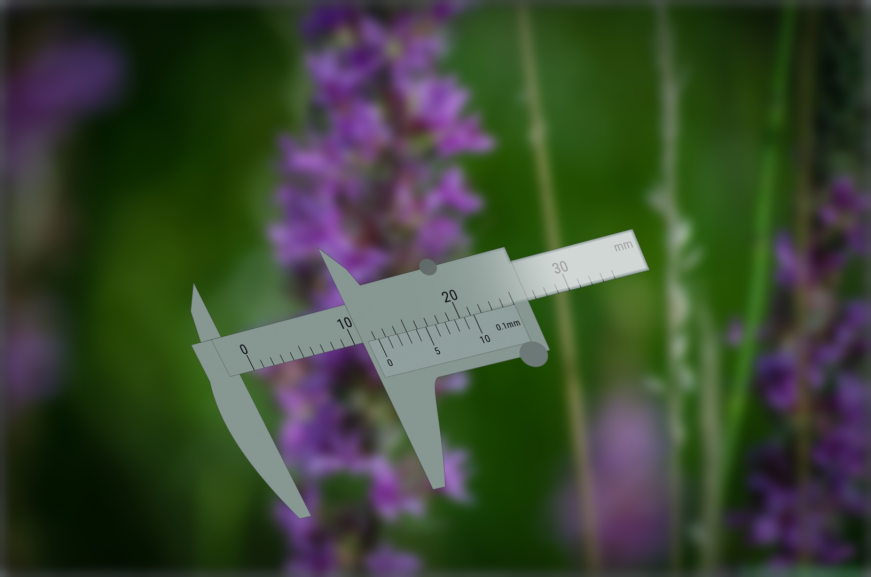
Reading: {"value": 12.3, "unit": "mm"}
